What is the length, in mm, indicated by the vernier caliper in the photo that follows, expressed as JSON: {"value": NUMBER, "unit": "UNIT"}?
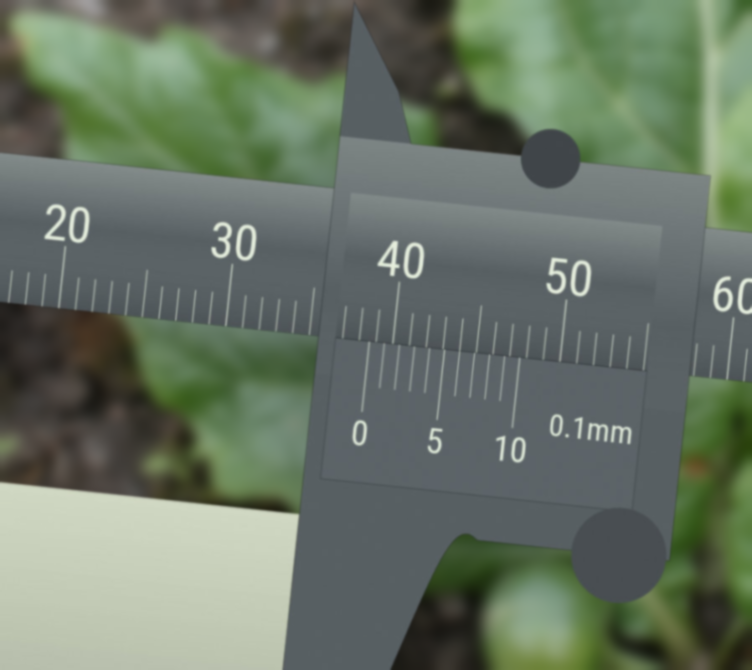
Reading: {"value": 38.6, "unit": "mm"}
